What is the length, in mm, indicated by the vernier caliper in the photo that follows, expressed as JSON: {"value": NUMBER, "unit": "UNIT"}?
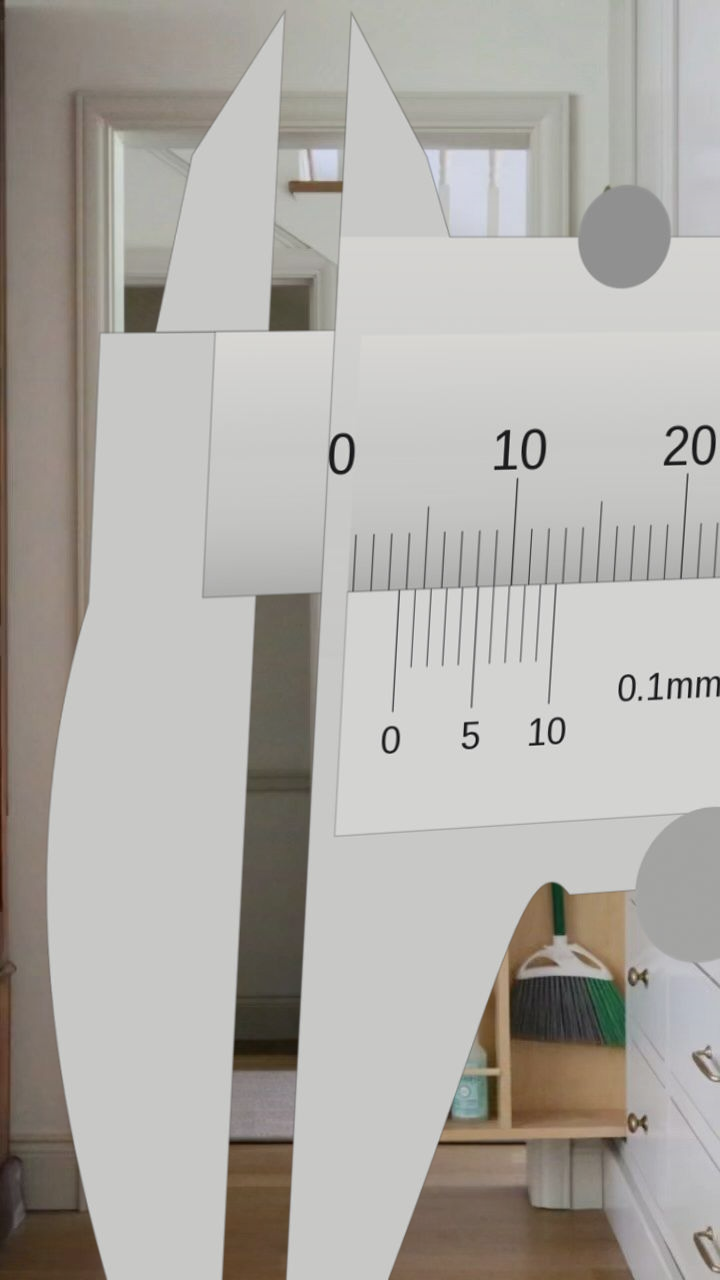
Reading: {"value": 3.6, "unit": "mm"}
